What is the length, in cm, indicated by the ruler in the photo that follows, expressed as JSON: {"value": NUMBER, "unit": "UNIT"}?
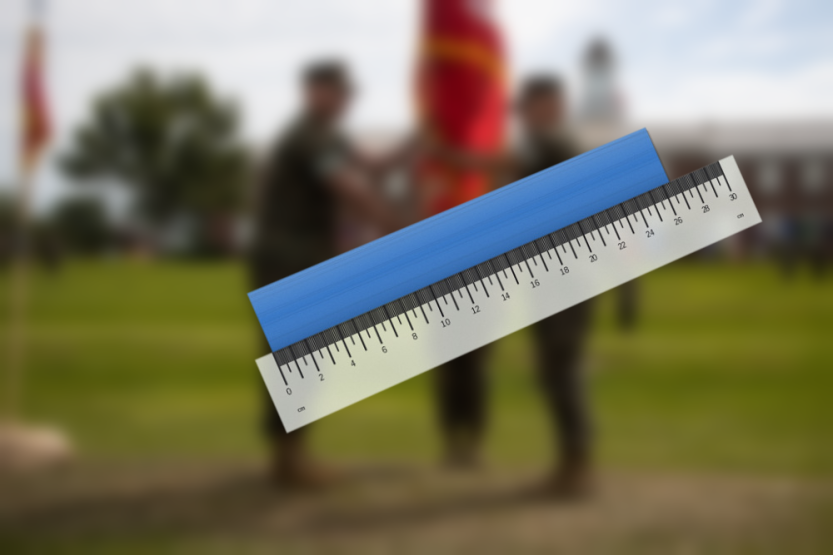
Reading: {"value": 26.5, "unit": "cm"}
